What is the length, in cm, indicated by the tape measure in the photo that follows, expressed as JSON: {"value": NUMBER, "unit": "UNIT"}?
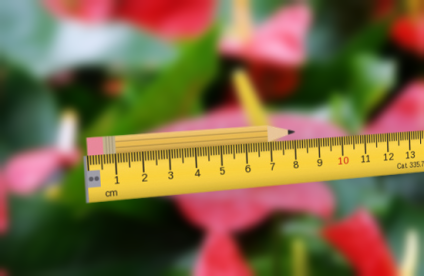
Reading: {"value": 8, "unit": "cm"}
